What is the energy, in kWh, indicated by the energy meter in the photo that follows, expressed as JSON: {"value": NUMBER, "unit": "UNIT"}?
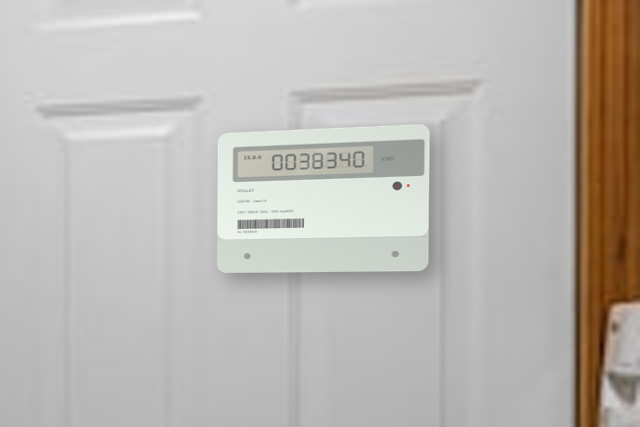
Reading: {"value": 38340, "unit": "kWh"}
